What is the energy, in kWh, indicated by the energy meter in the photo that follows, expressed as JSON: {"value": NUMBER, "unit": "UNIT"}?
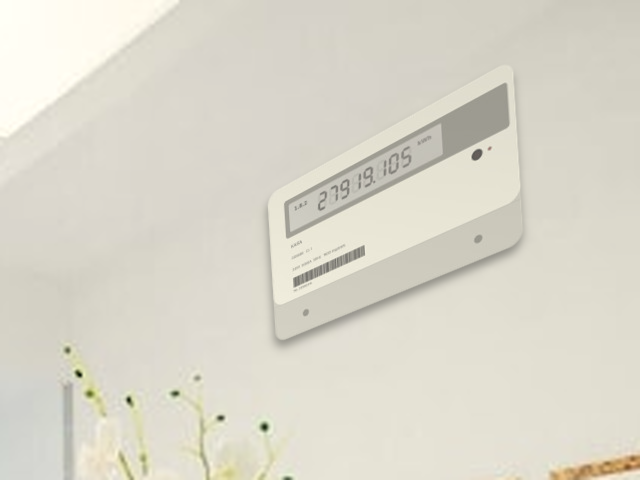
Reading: {"value": 27919.105, "unit": "kWh"}
